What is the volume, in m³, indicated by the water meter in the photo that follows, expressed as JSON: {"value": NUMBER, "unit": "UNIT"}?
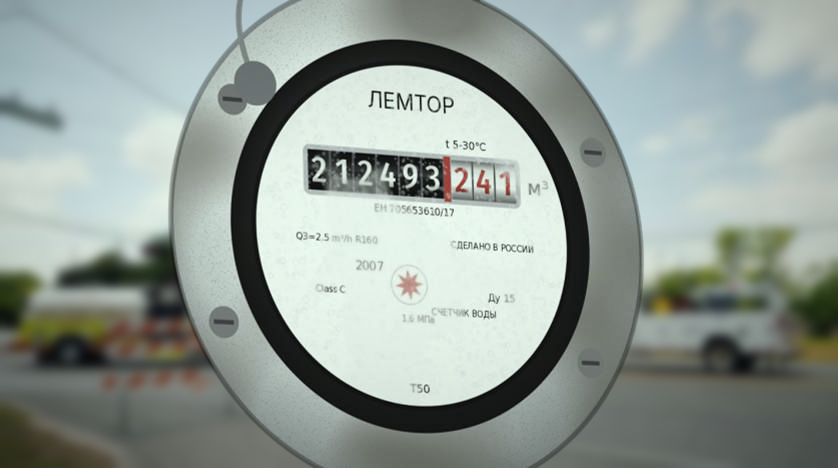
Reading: {"value": 212493.241, "unit": "m³"}
